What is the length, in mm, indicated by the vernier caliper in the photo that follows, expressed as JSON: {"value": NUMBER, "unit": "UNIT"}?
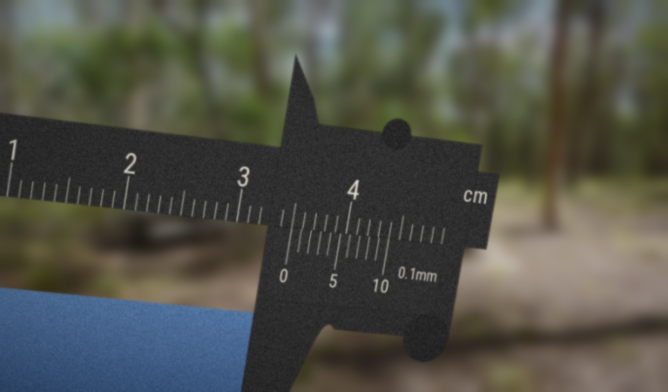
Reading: {"value": 35.0, "unit": "mm"}
